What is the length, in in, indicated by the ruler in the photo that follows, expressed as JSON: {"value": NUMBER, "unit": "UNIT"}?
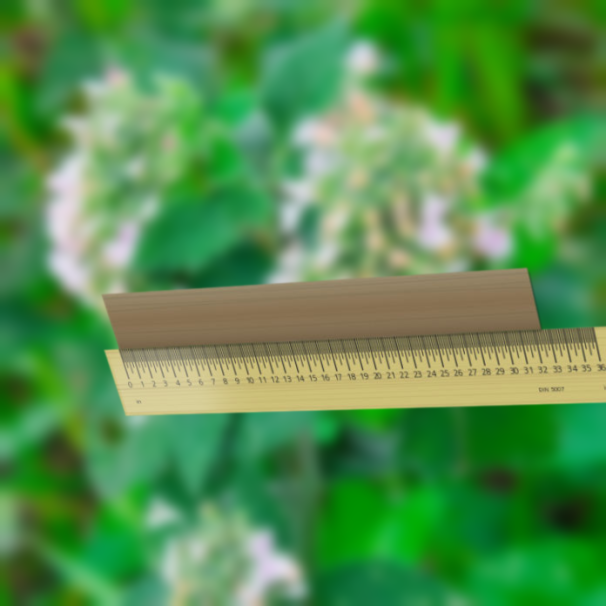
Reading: {"value": 32.5, "unit": "in"}
